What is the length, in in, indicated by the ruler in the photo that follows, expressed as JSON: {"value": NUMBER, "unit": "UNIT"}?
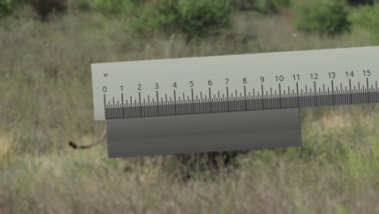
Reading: {"value": 11, "unit": "in"}
